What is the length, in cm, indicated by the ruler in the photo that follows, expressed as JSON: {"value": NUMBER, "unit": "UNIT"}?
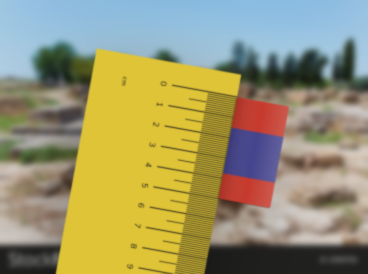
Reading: {"value": 5, "unit": "cm"}
